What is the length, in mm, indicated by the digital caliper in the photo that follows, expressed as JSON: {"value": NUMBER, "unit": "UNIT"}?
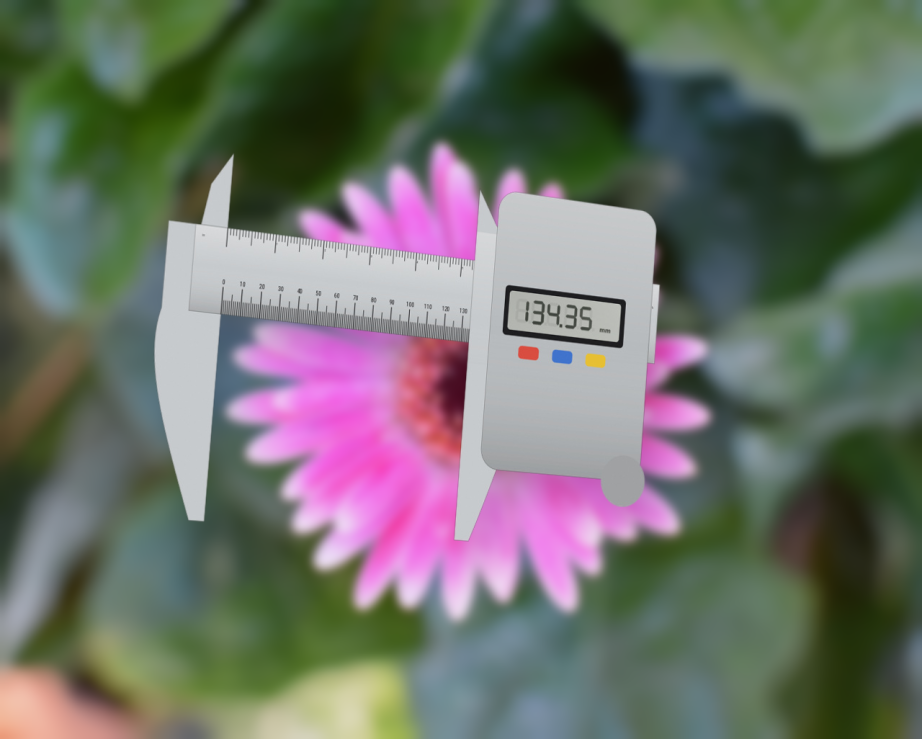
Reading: {"value": 134.35, "unit": "mm"}
